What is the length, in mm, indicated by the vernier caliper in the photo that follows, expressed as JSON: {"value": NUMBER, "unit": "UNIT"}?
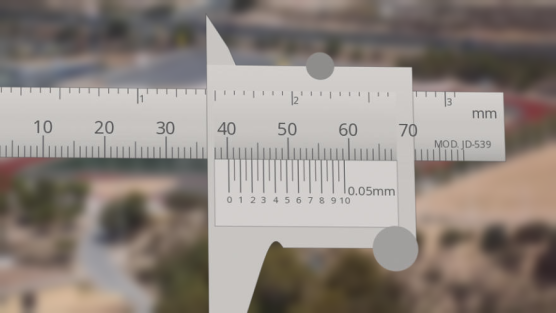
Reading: {"value": 40.2, "unit": "mm"}
